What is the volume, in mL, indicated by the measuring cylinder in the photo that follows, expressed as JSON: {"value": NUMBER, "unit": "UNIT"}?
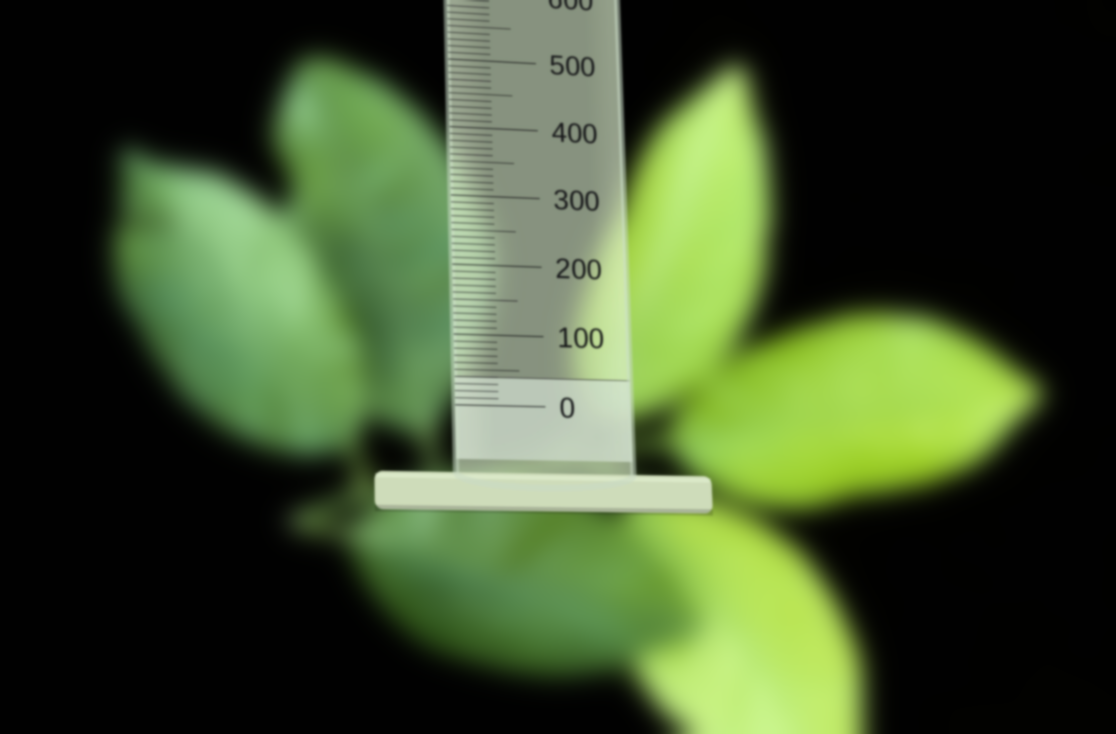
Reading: {"value": 40, "unit": "mL"}
